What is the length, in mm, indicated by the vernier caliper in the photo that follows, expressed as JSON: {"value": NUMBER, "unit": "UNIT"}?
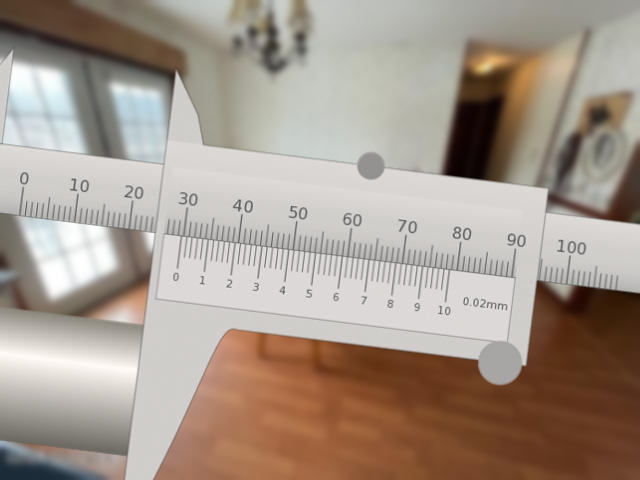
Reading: {"value": 29.6, "unit": "mm"}
